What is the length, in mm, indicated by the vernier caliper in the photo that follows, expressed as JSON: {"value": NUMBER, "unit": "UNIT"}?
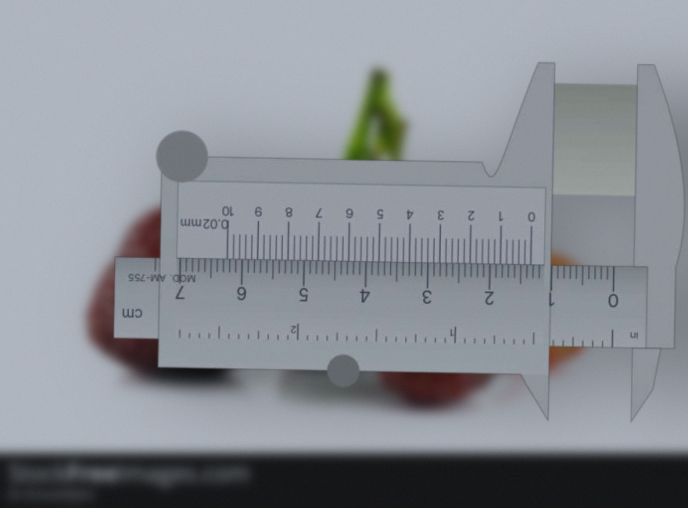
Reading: {"value": 13.4, "unit": "mm"}
